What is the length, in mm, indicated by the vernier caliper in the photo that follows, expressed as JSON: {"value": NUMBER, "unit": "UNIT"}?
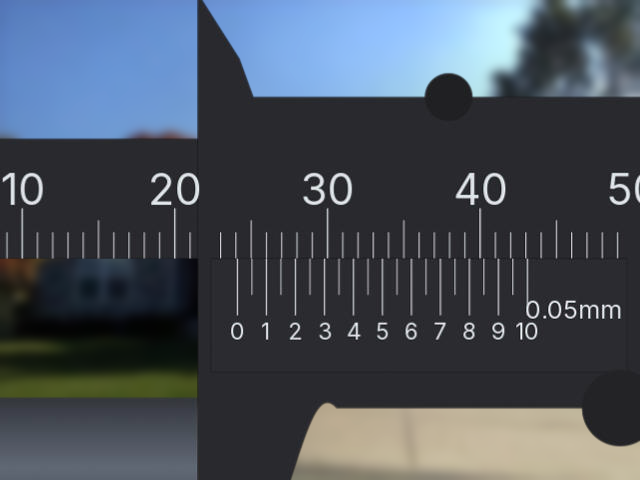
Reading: {"value": 24.1, "unit": "mm"}
